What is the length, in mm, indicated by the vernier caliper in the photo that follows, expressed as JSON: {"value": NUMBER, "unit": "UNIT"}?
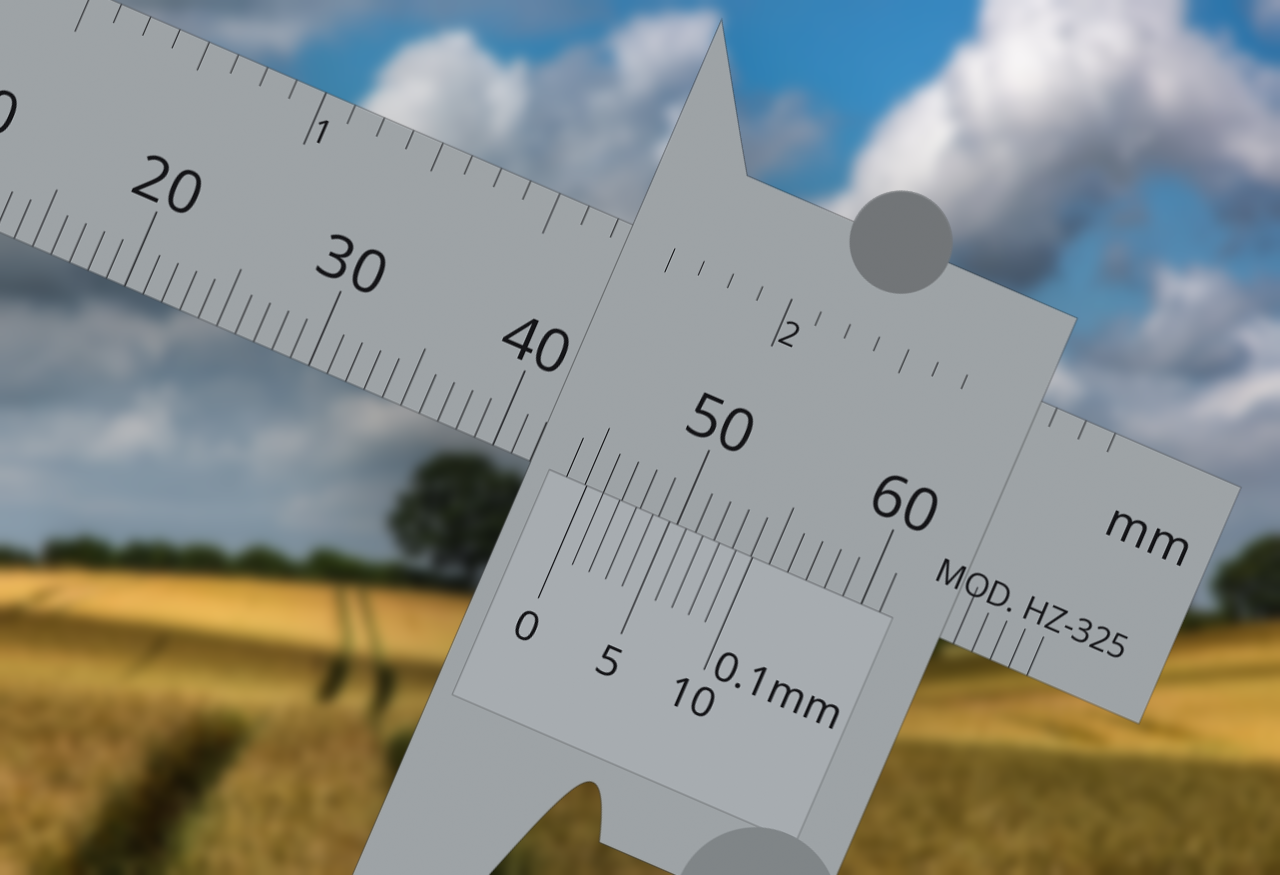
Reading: {"value": 45.1, "unit": "mm"}
